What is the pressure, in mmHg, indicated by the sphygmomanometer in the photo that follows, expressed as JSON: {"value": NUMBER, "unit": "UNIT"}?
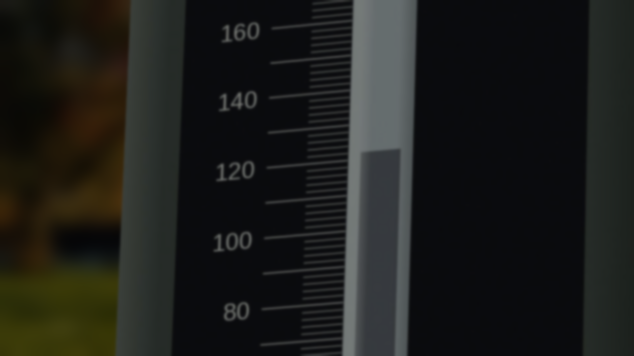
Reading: {"value": 122, "unit": "mmHg"}
